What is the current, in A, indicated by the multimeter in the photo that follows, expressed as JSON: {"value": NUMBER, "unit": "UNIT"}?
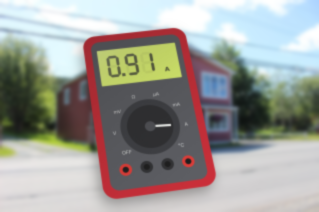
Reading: {"value": 0.91, "unit": "A"}
